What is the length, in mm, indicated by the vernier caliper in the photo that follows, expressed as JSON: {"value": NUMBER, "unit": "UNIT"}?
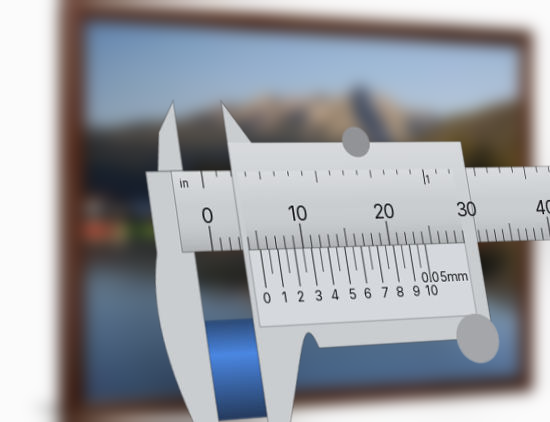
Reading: {"value": 5.2, "unit": "mm"}
